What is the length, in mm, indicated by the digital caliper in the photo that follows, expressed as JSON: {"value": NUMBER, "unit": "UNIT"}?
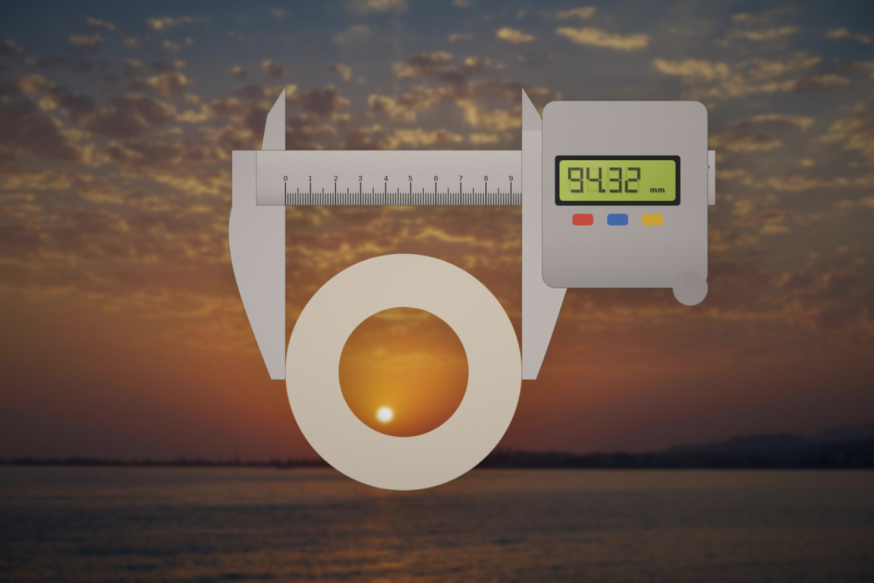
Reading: {"value": 94.32, "unit": "mm"}
